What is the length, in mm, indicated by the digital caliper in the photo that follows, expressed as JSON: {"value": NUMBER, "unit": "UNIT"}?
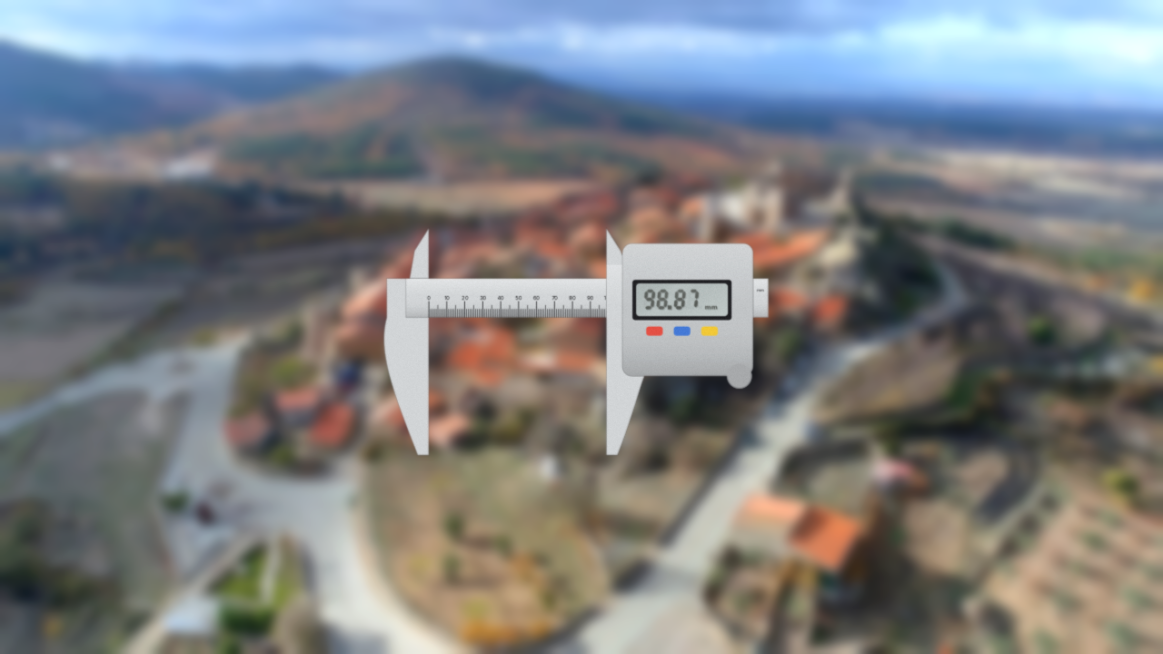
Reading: {"value": 98.87, "unit": "mm"}
